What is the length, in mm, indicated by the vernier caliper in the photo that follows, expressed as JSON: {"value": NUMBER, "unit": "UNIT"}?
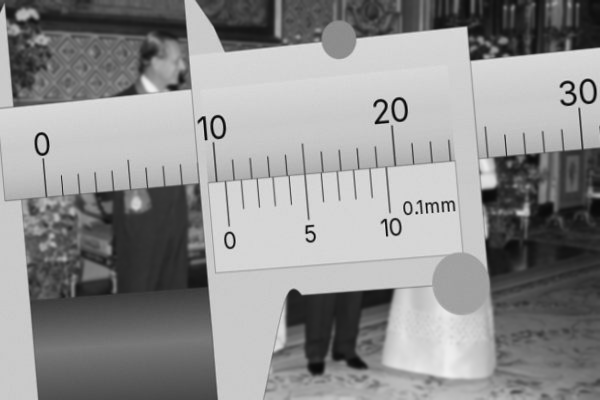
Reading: {"value": 10.5, "unit": "mm"}
